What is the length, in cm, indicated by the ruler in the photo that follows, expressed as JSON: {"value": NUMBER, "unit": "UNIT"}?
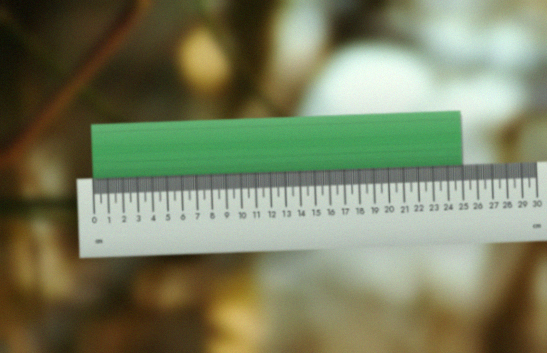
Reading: {"value": 25, "unit": "cm"}
